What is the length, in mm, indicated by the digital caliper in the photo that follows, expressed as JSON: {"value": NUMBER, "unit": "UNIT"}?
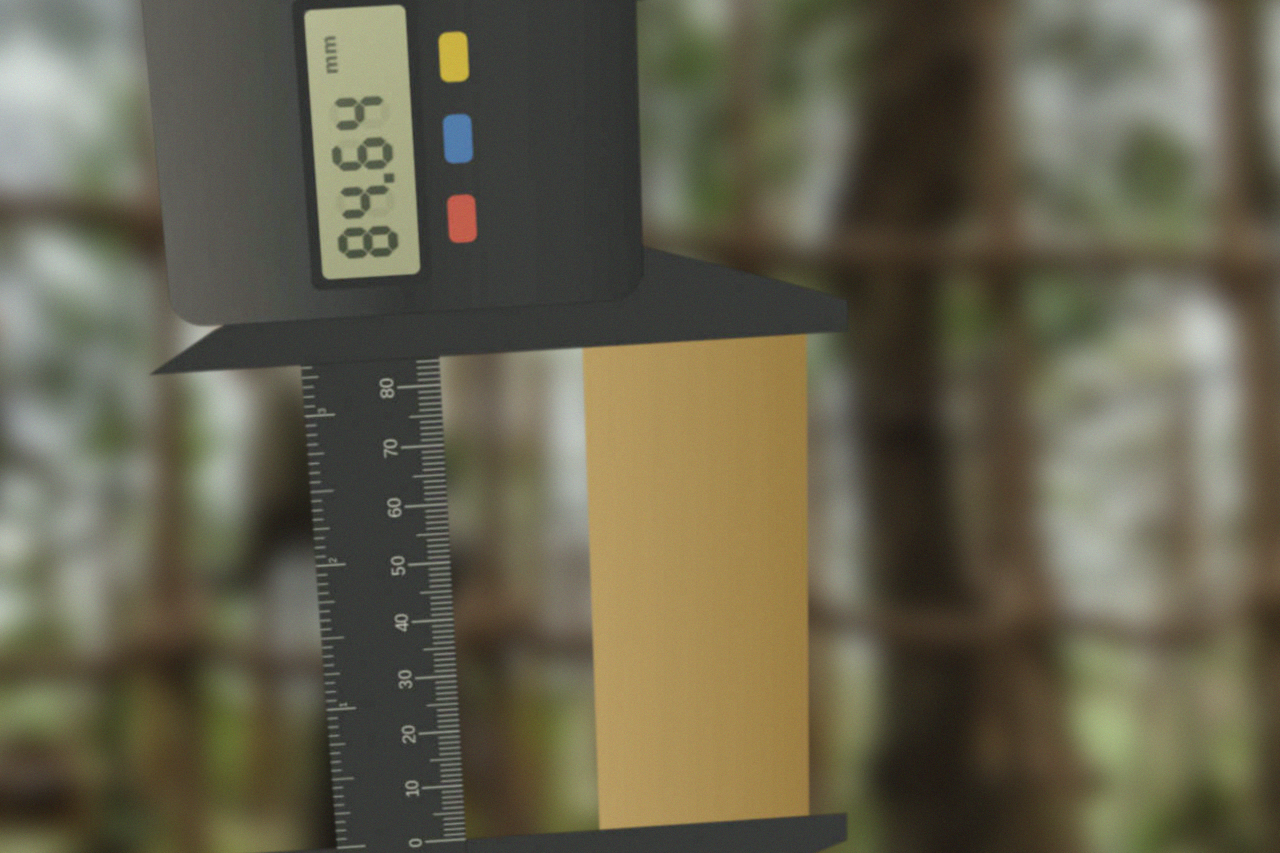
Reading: {"value": 84.64, "unit": "mm"}
